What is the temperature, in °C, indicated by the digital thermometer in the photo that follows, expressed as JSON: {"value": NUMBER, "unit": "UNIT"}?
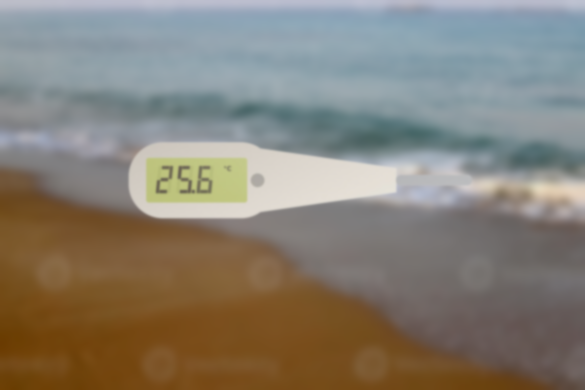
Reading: {"value": 25.6, "unit": "°C"}
